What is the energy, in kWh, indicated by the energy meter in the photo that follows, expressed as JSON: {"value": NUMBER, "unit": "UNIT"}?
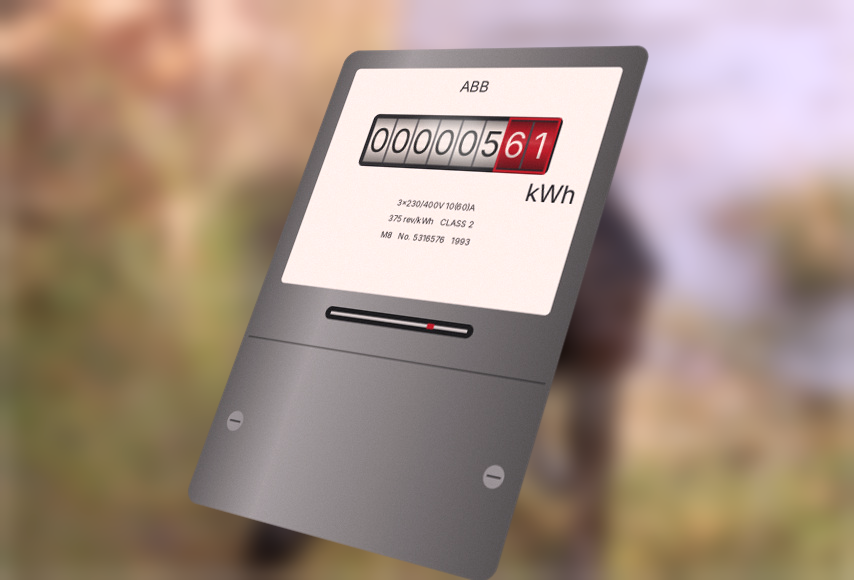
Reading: {"value": 5.61, "unit": "kWh"}
